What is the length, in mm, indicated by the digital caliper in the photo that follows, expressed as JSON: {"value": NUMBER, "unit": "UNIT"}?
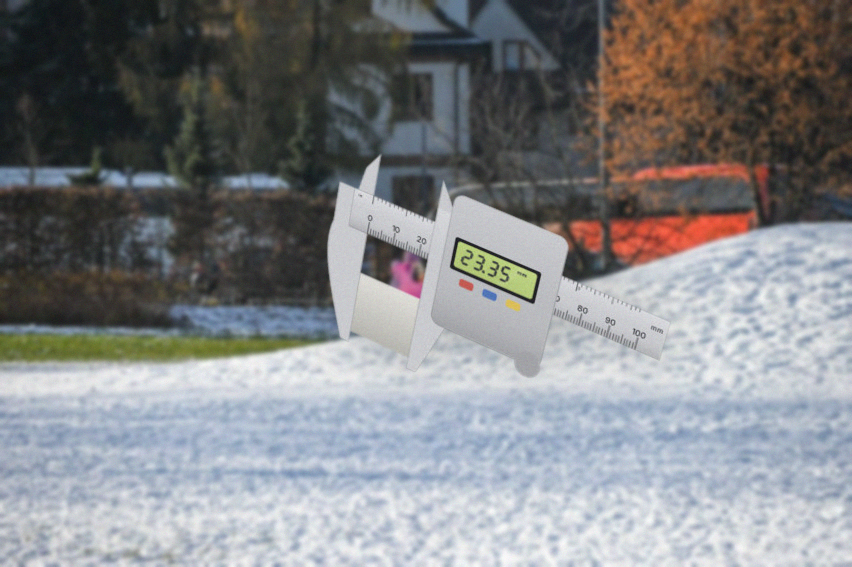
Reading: {"value": 23.35, "unit": "mm"}
